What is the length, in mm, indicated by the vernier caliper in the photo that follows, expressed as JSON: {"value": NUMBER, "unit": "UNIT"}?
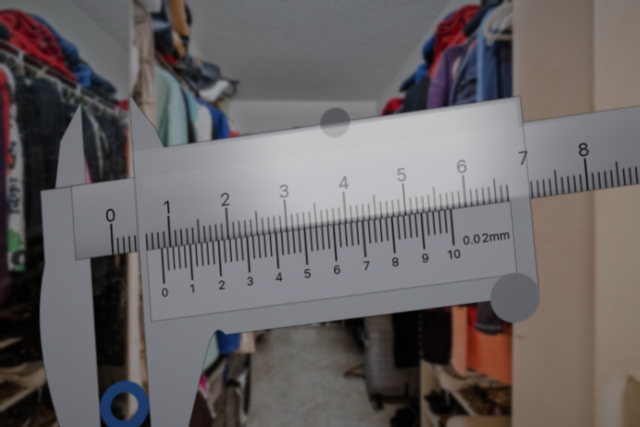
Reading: {"value": 8.5, "unit": "mm"}
